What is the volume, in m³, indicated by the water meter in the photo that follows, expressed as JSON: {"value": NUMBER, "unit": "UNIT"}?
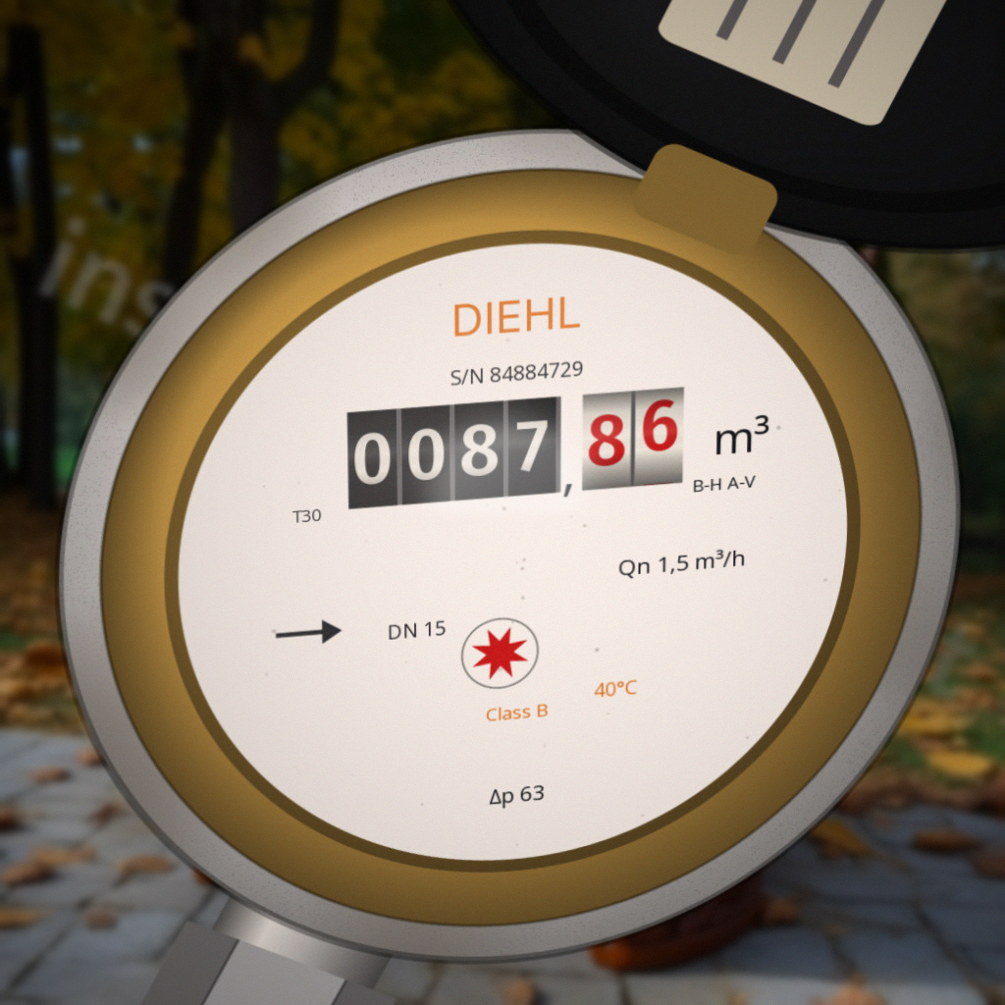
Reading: {"value": 87.86, "unit": "m³"}
